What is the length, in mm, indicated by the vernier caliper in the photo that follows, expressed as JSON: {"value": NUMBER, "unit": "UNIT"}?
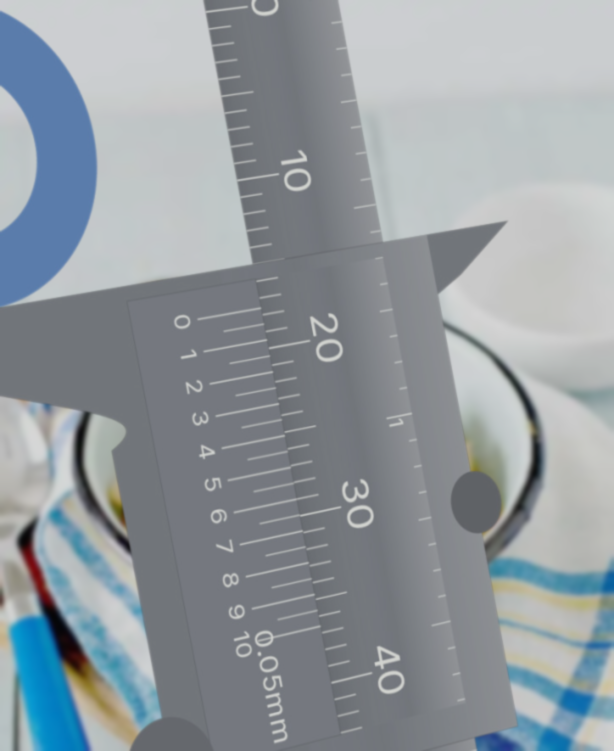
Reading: {"value": 17.6, "unit": "mm"}
